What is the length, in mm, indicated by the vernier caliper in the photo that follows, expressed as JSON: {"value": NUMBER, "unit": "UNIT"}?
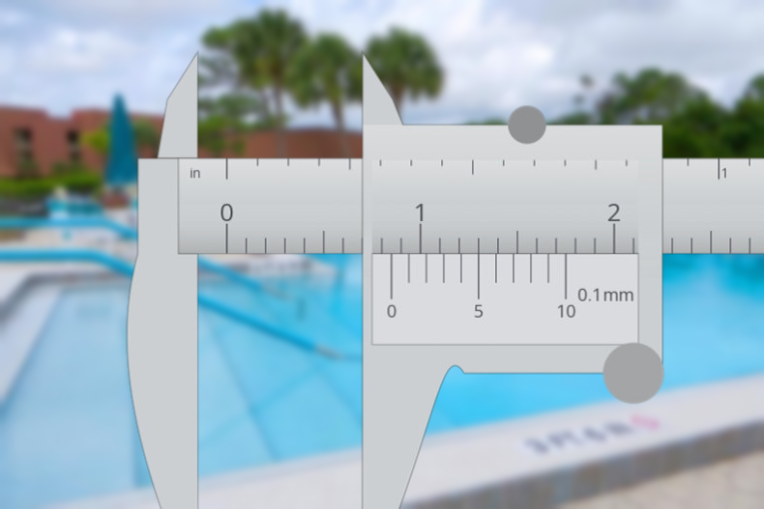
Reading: {"value": 8.5, "unit": "mm"}
